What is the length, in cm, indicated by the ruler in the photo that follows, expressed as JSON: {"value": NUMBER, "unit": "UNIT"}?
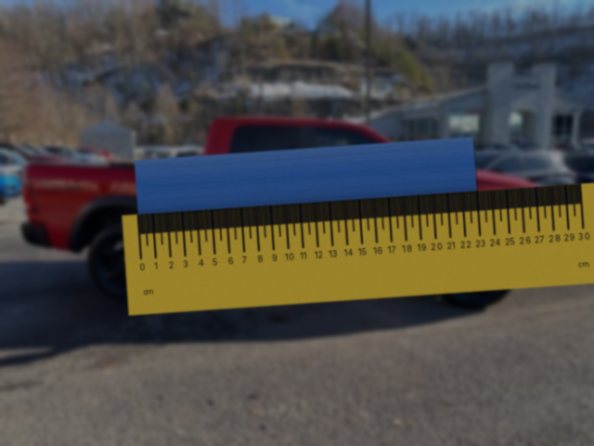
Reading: {"value": 23, "unit": "cm"}
